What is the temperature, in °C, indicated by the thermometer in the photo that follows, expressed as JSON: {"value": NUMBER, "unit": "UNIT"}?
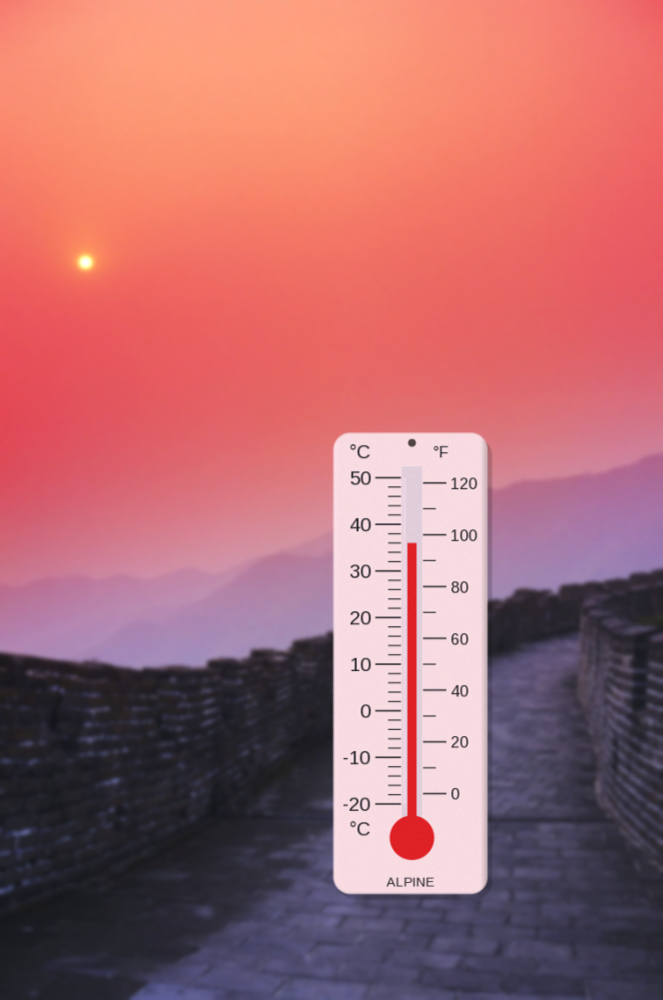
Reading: {"value": 36, "unit": "°C"}
